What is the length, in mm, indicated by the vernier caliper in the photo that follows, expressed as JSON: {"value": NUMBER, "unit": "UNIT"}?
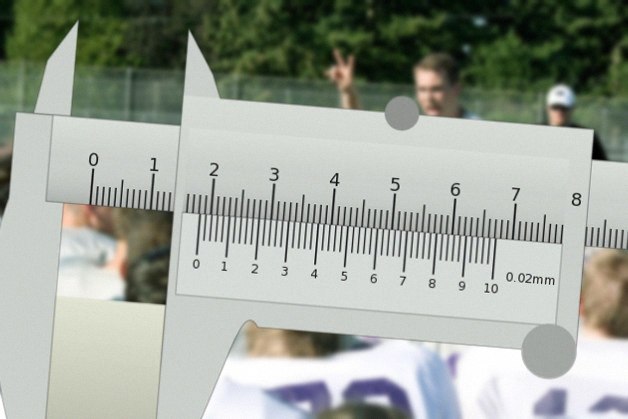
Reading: {"value": 18.2, "unit": "mm"}
